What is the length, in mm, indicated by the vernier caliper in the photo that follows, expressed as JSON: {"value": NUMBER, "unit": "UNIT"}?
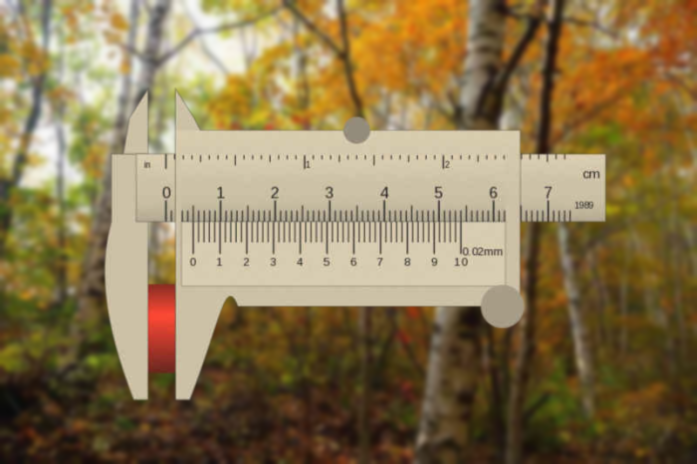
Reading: {"value": 5.0, "unit": "mm"}
